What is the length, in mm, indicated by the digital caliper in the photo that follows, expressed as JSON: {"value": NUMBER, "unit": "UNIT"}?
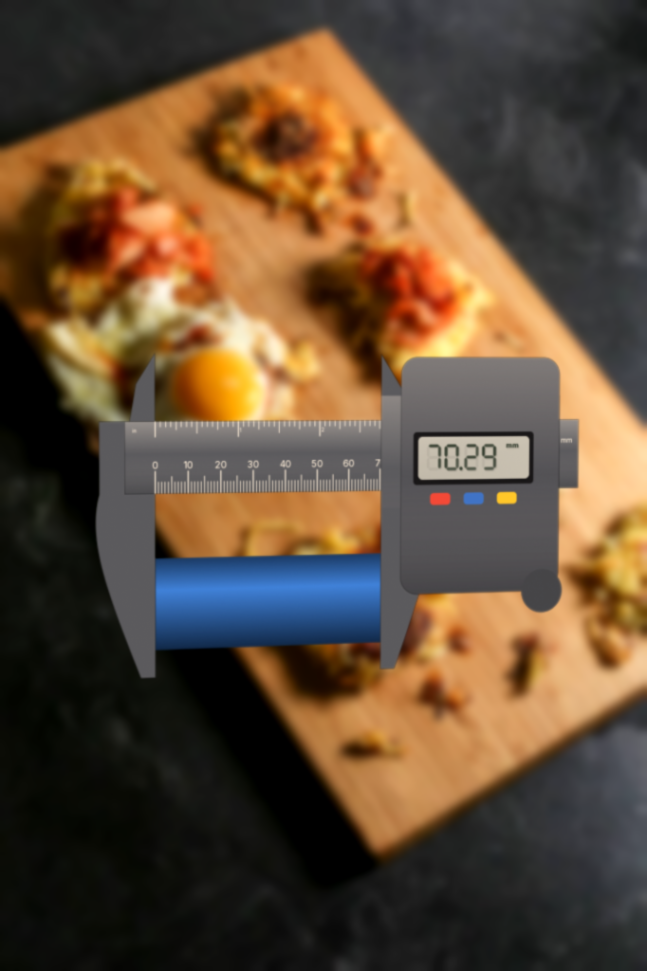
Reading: {"value": 70.29, "unit": "mm"}
